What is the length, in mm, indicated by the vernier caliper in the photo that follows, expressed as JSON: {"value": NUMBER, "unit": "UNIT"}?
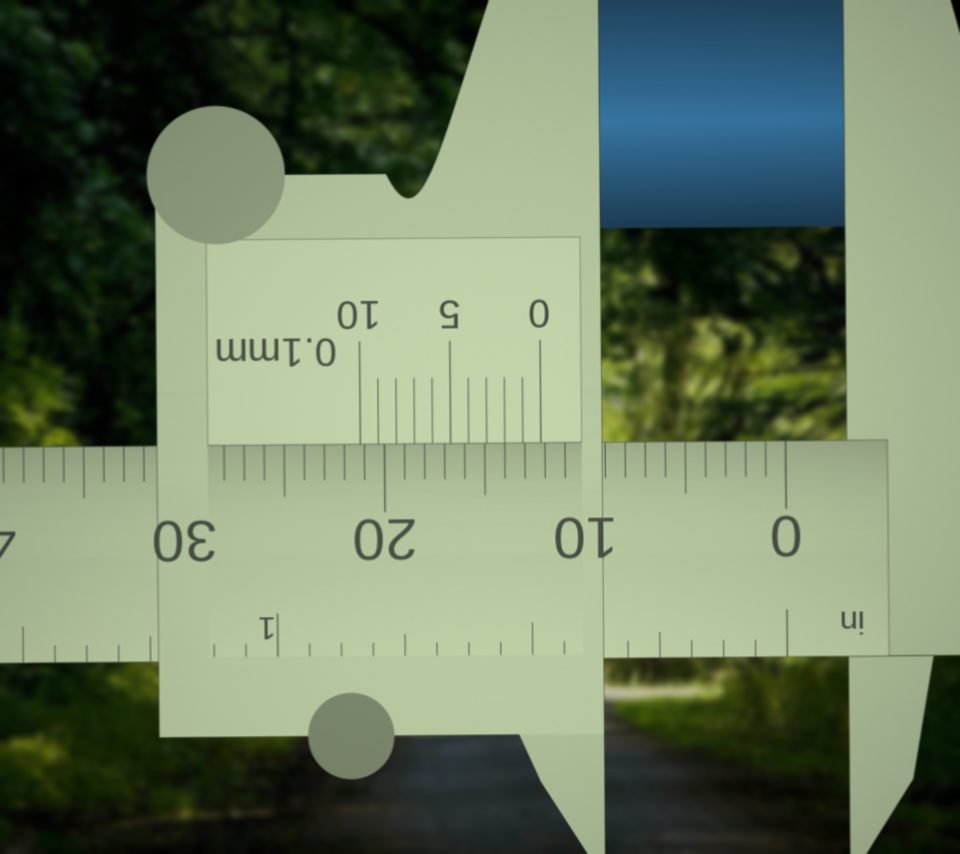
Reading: {"value": 12.2, "unit": "mm"}
